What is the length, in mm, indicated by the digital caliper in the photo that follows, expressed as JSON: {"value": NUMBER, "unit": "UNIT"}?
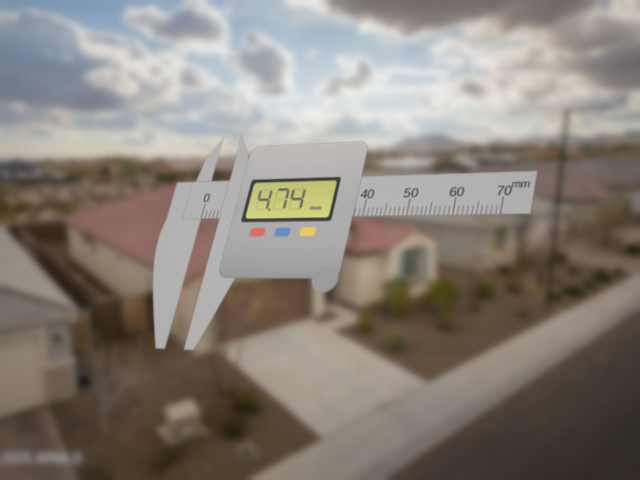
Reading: {"value": 4.74, "unit": "mm"}
